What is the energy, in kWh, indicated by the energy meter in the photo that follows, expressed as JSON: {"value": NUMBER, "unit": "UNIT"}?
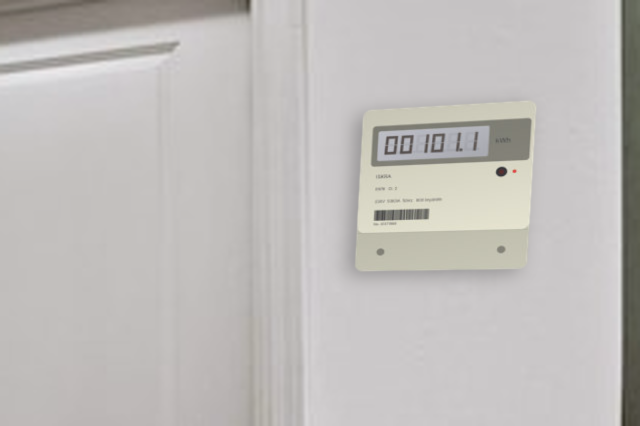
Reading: {"value": 101.1, "unit": "kWh"}
